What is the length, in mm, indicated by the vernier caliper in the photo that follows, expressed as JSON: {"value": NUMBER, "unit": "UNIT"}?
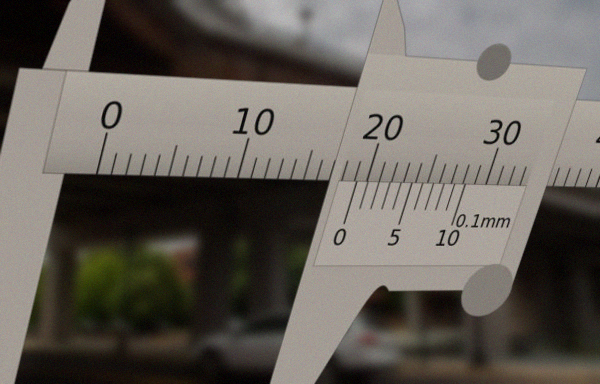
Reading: {"value": 19.2, "unit": "mm"}
